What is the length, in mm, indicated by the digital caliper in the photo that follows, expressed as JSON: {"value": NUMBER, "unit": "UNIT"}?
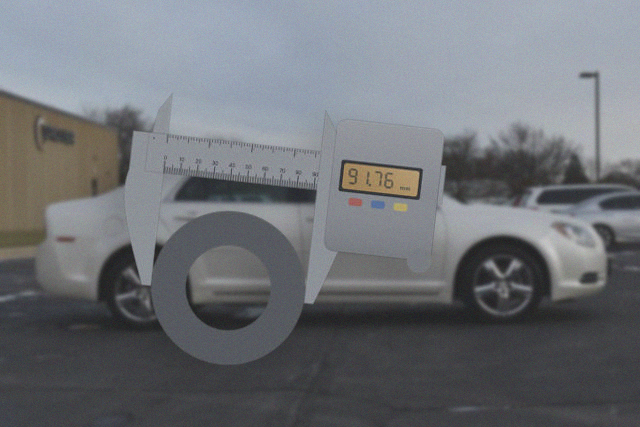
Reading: {"value": 91.76, "unit": "mm"}
